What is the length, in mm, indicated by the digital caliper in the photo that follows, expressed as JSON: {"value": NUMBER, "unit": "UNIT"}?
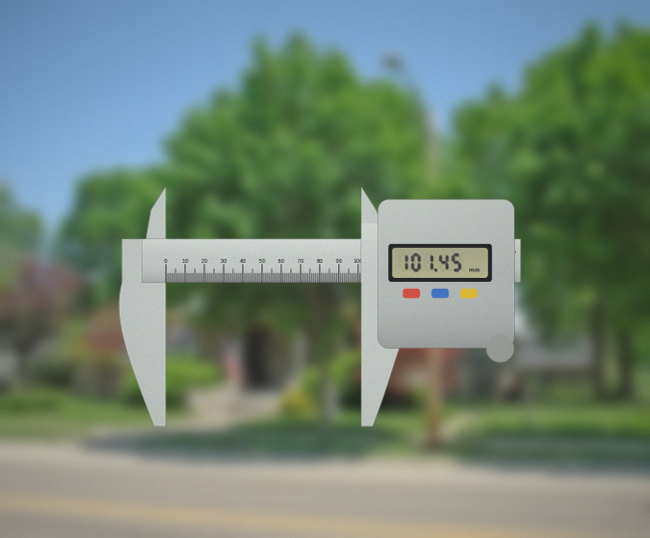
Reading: {"value": 101.45, "unit": "mm"}
